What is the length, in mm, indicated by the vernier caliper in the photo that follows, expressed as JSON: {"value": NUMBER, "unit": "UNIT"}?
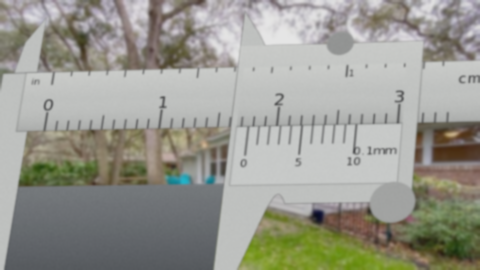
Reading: {"value": 17.6, "unit": "mm"}
